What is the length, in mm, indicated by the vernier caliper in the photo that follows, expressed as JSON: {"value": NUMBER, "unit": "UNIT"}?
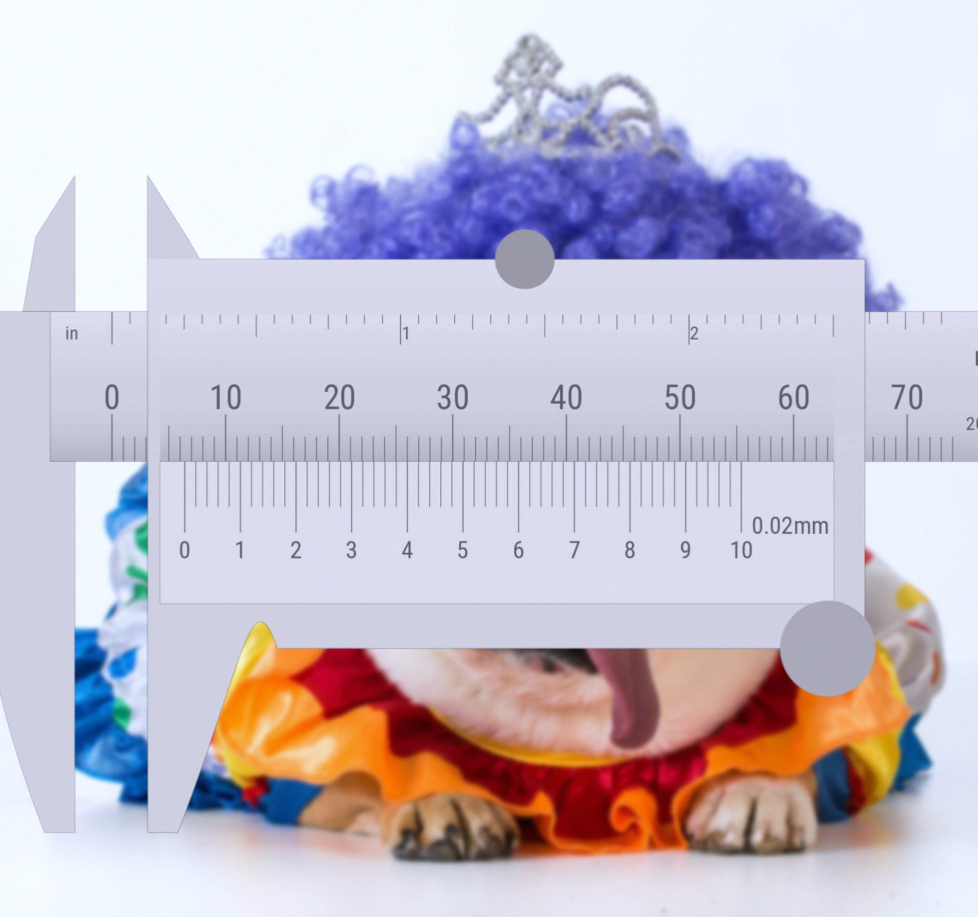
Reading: {"value": 6.4, "unit": "mm"}
